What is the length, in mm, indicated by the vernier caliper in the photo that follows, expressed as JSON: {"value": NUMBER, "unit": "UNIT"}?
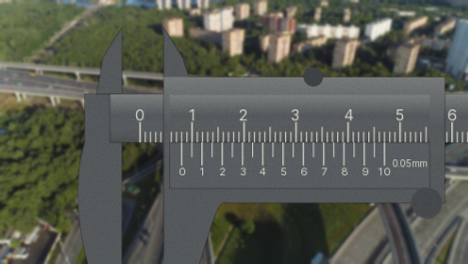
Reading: {"value": 8.0, "unit": "mm"}
